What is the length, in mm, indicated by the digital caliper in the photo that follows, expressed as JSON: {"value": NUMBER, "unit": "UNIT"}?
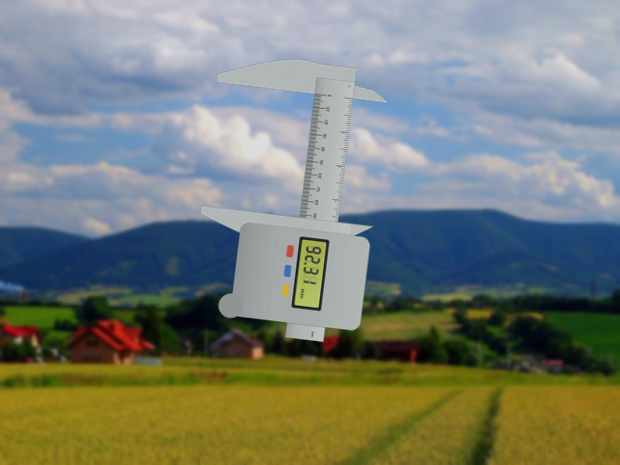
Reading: {"value": 92.31, "unit": "mm"}
